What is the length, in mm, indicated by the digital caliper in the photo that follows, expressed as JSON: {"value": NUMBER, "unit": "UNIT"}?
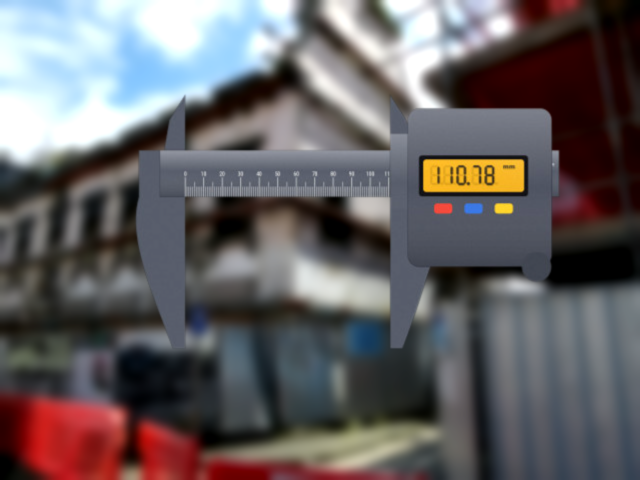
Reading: {"value": 110.78, "unit": "mm"}
